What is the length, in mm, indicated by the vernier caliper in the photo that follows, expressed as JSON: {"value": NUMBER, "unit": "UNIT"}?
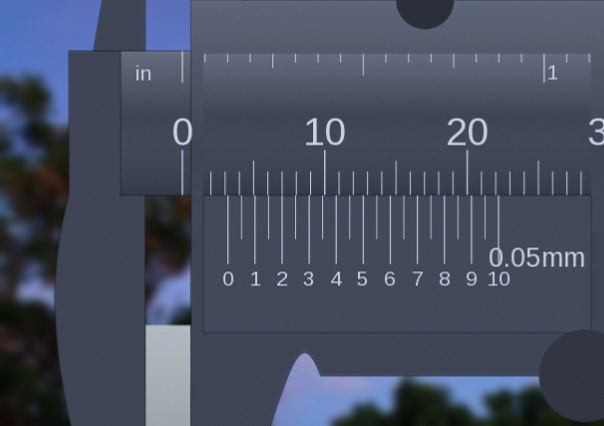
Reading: {"value": 3.2, "unit": "mm"}
